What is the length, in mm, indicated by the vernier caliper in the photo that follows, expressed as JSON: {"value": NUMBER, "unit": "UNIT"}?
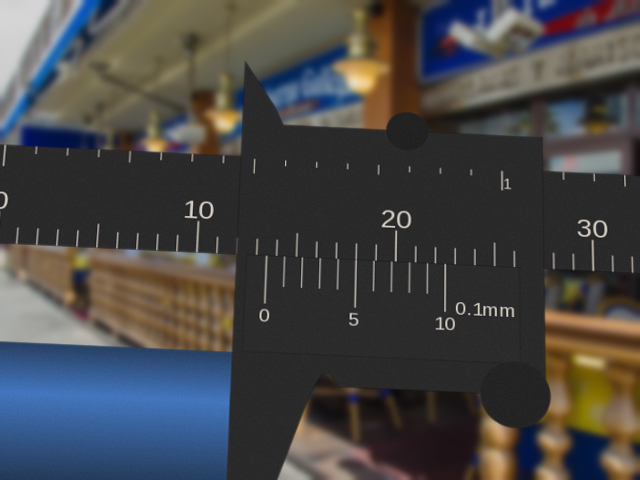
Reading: {"value": 13.5, "unit": "mm"}
